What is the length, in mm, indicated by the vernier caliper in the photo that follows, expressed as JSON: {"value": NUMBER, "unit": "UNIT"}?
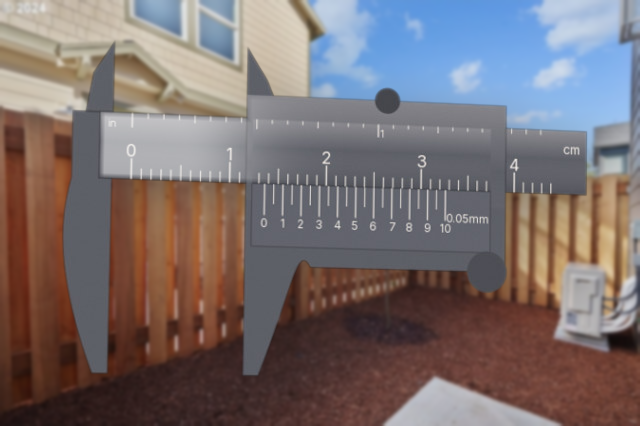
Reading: {"value": 13.6, "unit": "mm"}
